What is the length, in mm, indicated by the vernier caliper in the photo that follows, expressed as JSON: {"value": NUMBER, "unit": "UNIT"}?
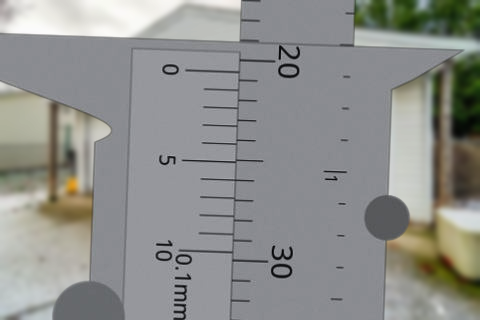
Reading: {"value": 20.6, "unit": "mm"}
